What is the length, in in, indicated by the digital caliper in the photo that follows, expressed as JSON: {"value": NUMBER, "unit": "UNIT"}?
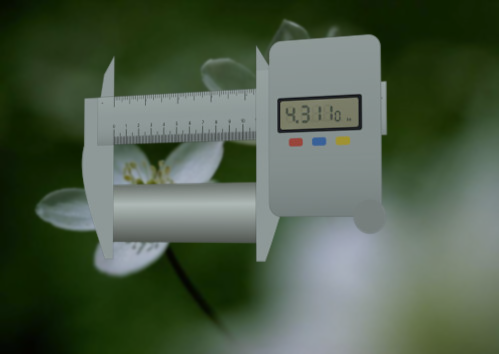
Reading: {"value": 4.3110, "unit": "in"}
